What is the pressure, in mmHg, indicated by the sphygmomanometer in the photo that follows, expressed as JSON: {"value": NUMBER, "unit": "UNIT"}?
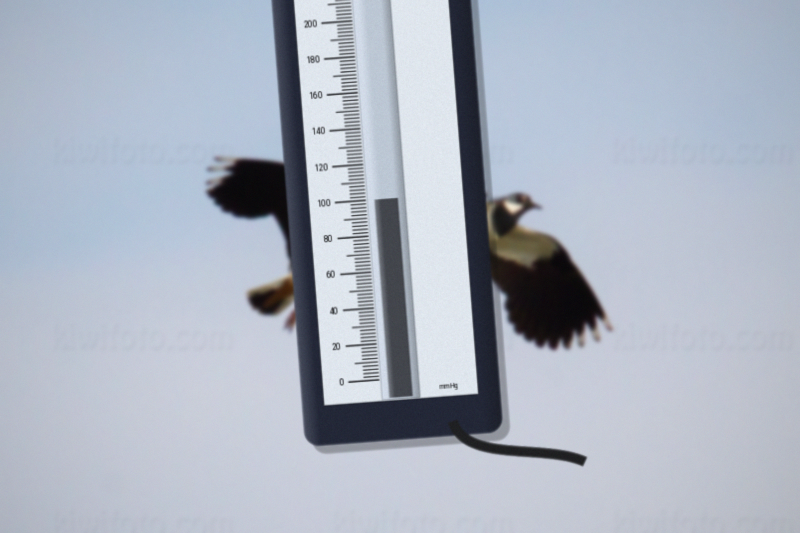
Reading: {"value": 100, "unit": "mmHg"}
